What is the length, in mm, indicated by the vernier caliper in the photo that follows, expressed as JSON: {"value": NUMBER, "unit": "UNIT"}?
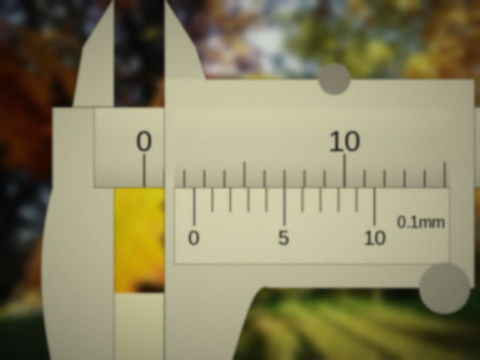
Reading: {"value": 2.5, "unit": "mm"}
